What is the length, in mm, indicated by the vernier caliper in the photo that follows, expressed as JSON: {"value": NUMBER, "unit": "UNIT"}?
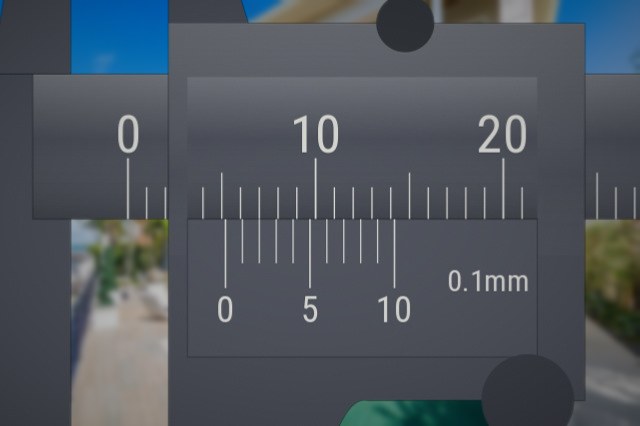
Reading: {"value": 5.2, "unit": "mm"}
